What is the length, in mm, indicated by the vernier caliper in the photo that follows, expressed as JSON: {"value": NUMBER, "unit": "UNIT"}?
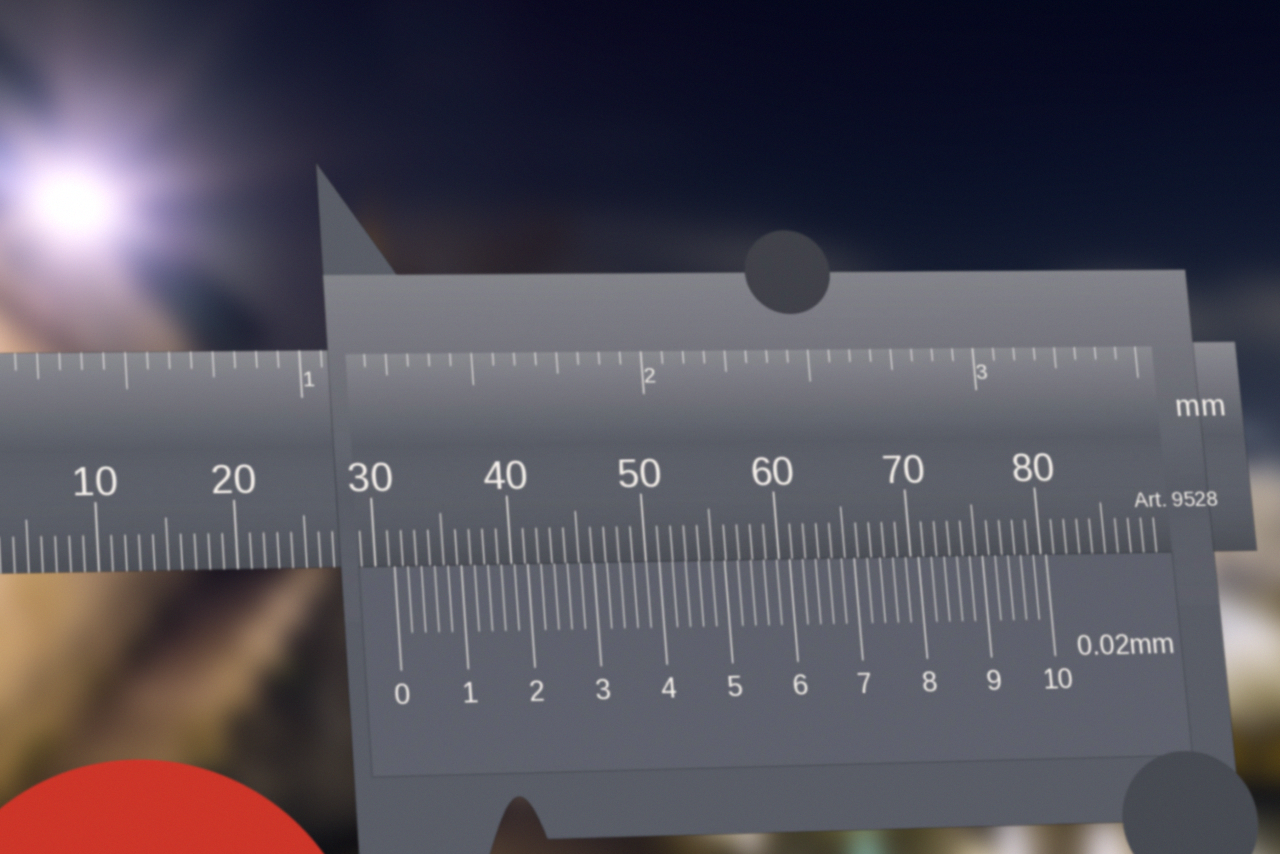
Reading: {"value": 31.4, "unit": "mm"}
